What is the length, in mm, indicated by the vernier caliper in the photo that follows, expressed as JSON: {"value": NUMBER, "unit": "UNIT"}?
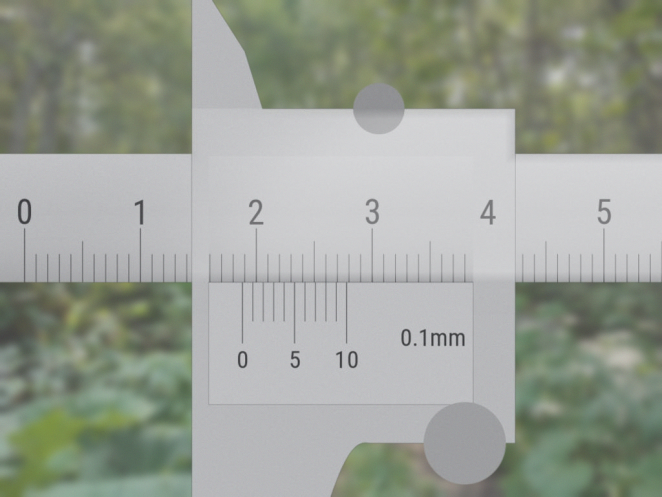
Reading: {"value": 18.8, "unit": "mm"}
